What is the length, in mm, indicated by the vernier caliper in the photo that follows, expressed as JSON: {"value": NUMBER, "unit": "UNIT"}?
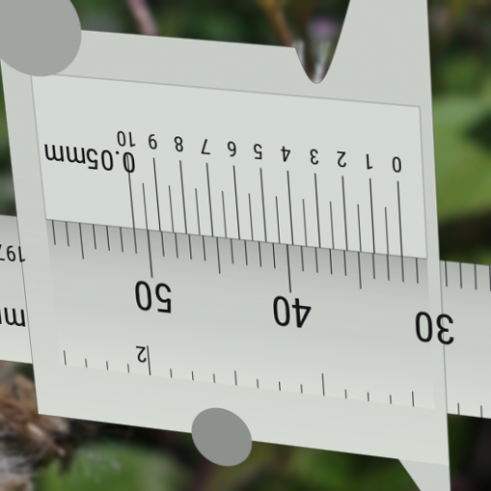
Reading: {"value": 32.0, "unit": "mm"}
